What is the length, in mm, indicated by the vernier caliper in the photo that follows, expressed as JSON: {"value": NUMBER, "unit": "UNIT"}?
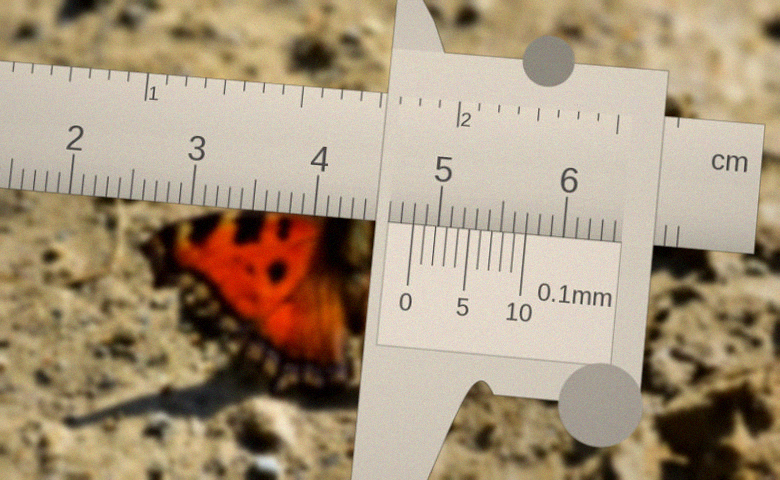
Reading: {"value": 48.0, "unit": "mm"}
